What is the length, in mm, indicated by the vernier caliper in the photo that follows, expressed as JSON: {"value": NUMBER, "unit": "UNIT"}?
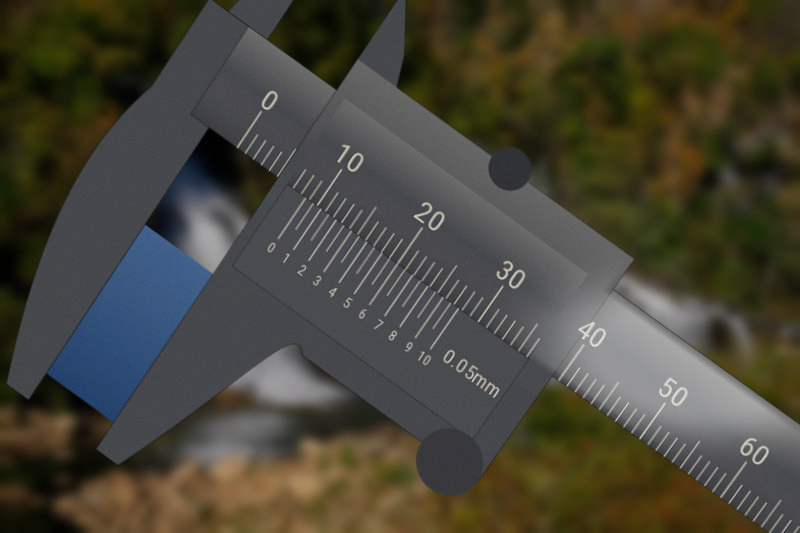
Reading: {"value": 8.6, "unit": "mm"}
